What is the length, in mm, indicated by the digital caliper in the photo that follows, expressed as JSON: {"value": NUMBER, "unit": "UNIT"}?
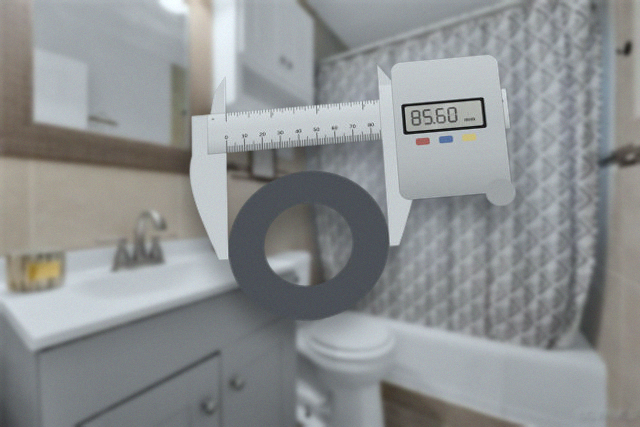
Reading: {"value": 85.60, "unit": "mm"}
